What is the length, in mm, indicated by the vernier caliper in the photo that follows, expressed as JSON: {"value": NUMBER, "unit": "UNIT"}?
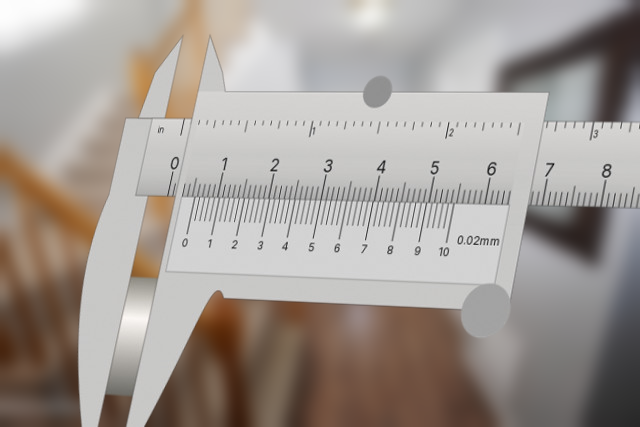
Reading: {"value": 5.5, "unit": "mm"}
